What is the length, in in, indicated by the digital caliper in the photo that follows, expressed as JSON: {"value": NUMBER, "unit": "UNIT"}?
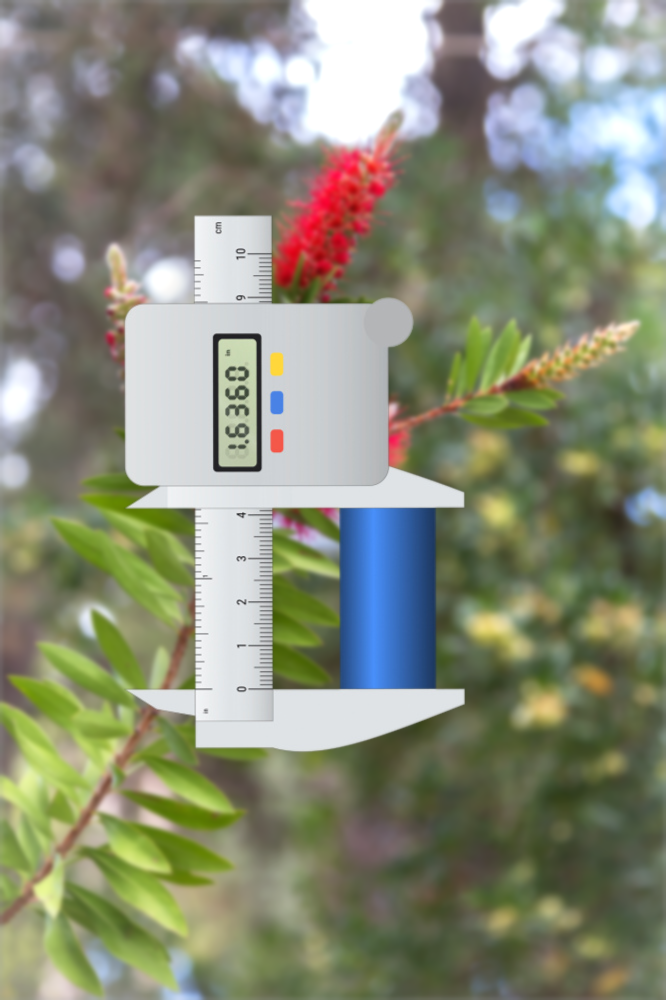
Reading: {"value": 1.6360, "unit": "in"}
